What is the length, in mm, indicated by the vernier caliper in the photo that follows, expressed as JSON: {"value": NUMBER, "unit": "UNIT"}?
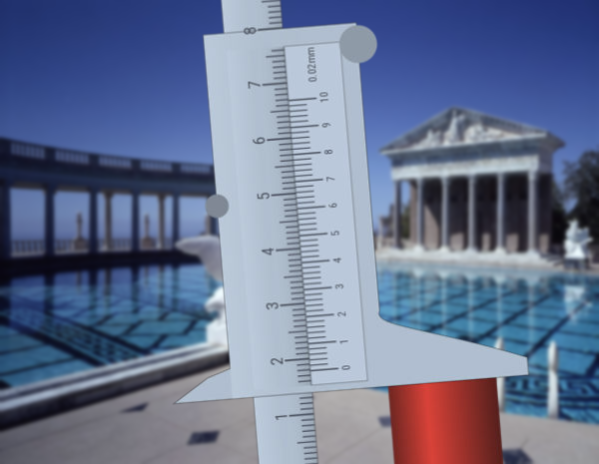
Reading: {"value": 17.8, "unit": "mm"}
